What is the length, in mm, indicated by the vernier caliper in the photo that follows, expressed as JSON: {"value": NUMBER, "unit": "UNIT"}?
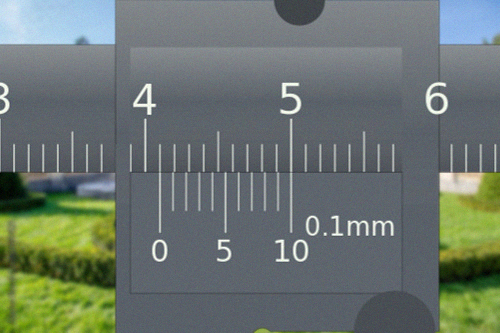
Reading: {"value": 41.0, "unit": "mm"}
